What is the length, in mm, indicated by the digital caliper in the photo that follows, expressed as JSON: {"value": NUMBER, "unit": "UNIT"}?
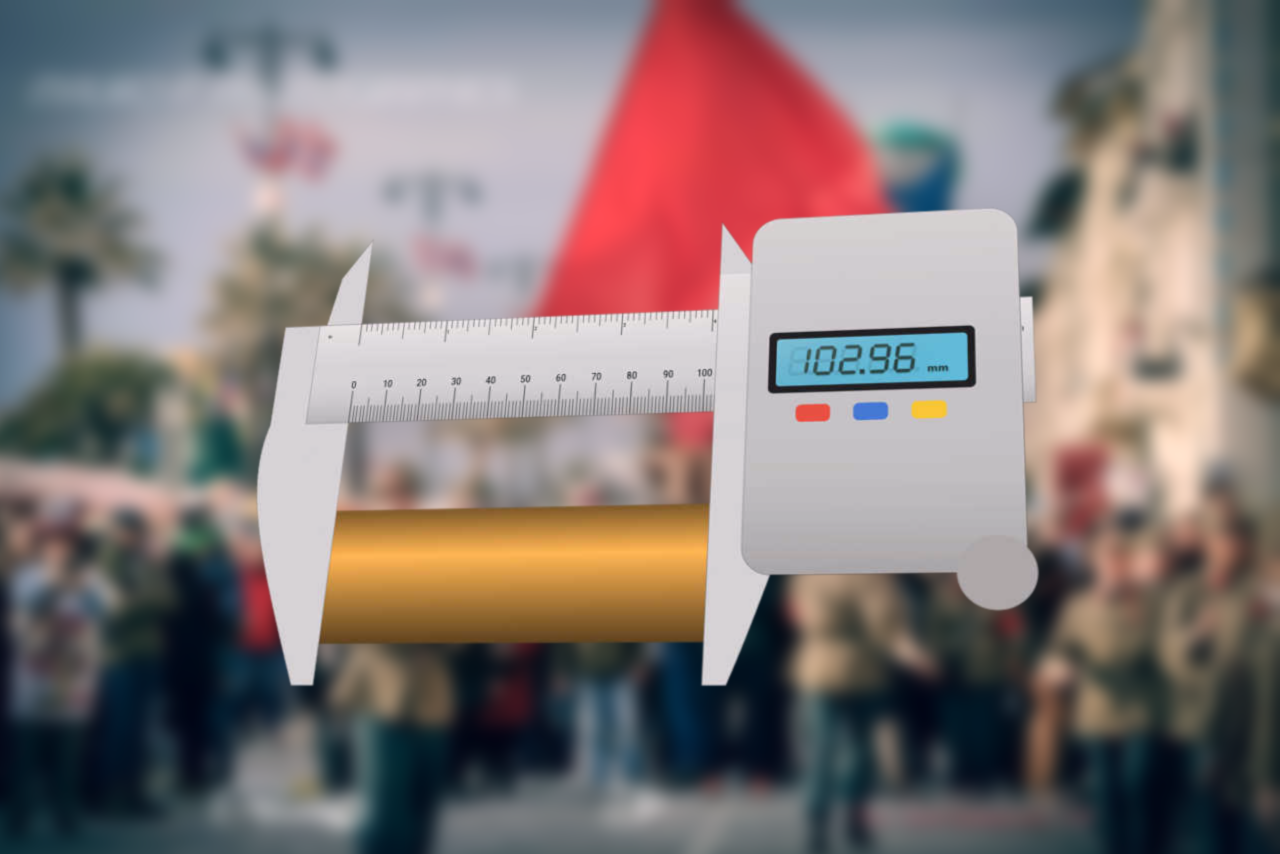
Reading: {"value": 102.96, "unit": "mm"}
